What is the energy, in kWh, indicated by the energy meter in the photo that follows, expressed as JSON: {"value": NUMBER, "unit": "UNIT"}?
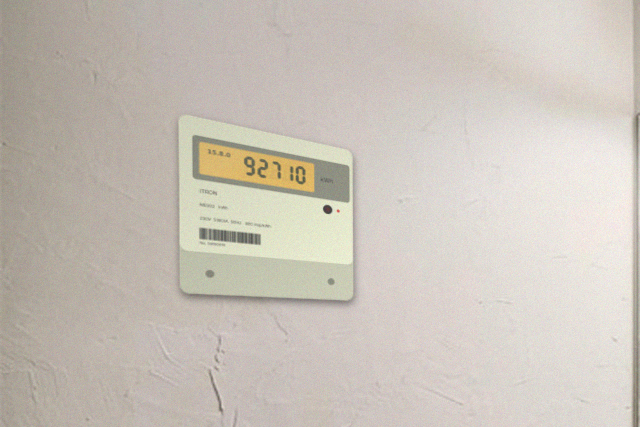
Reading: {"value": 92710, "unit": "kWh"}
